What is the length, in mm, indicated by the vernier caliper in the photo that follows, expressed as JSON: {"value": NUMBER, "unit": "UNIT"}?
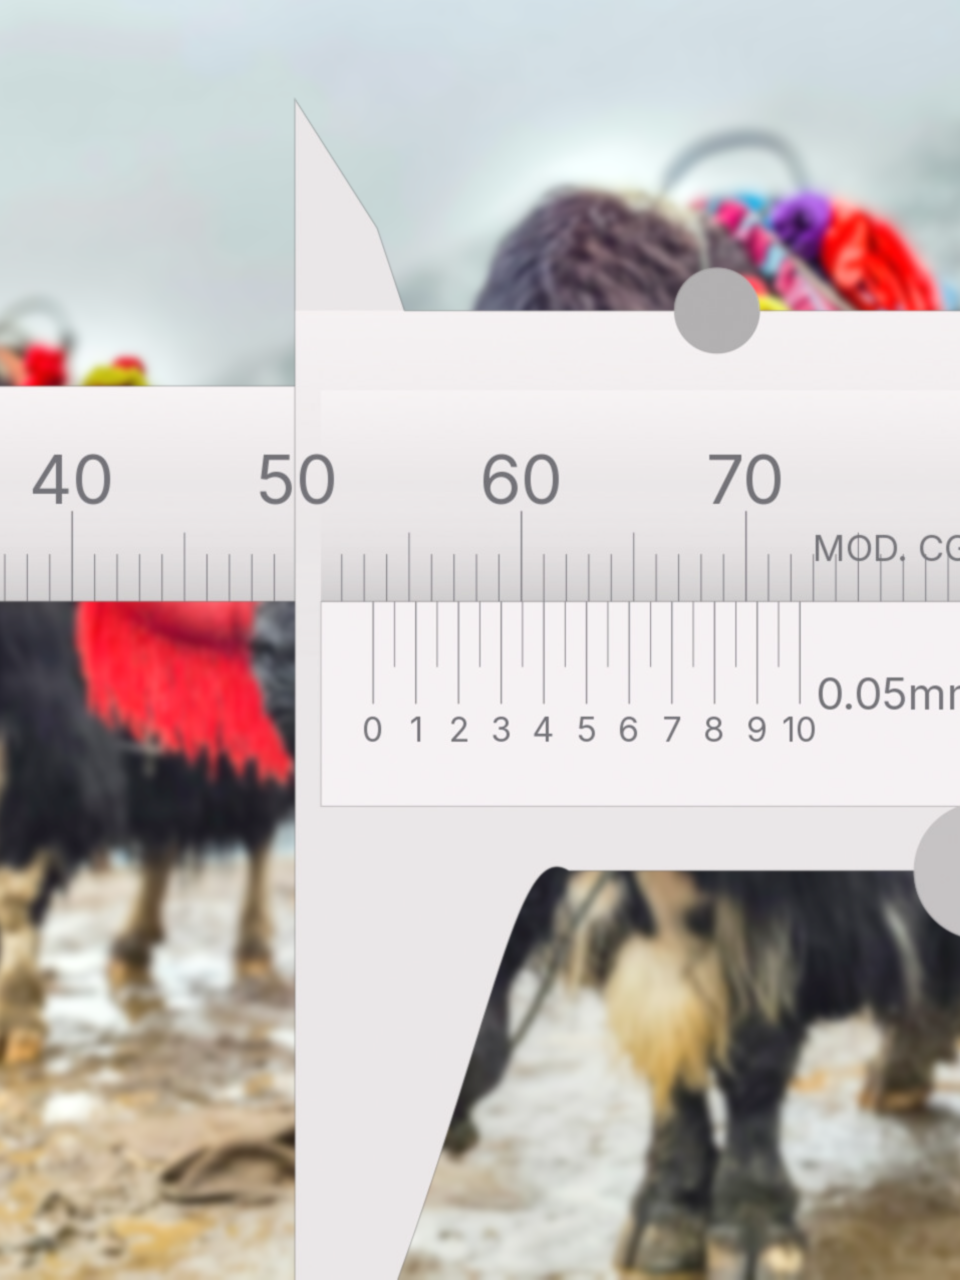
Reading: {"value": 53.4, "unit": "mm"}
